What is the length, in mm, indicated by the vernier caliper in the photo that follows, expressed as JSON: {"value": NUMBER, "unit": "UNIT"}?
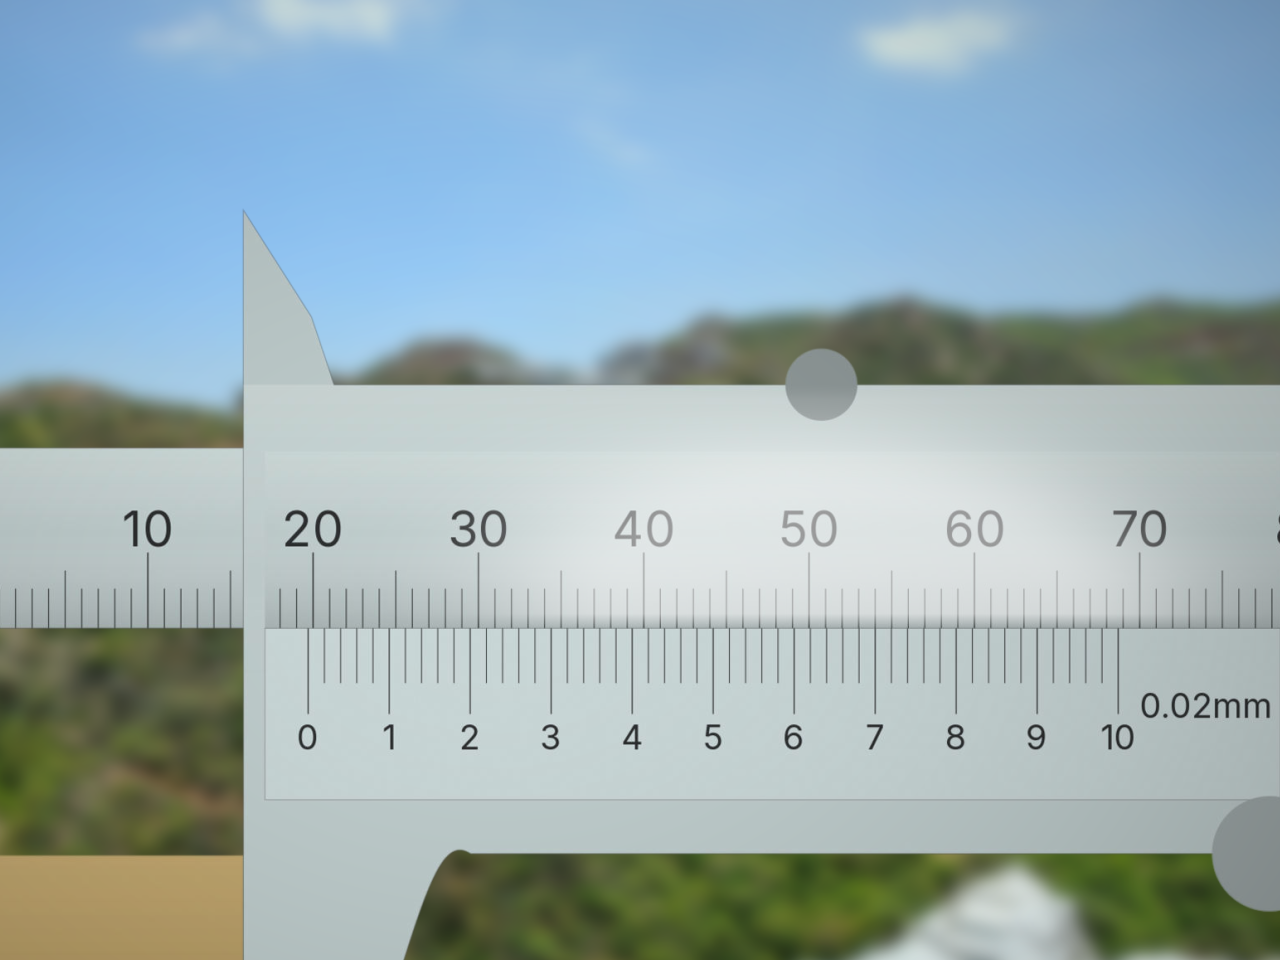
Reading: {"value": 19.7, "unit": "mm"}
